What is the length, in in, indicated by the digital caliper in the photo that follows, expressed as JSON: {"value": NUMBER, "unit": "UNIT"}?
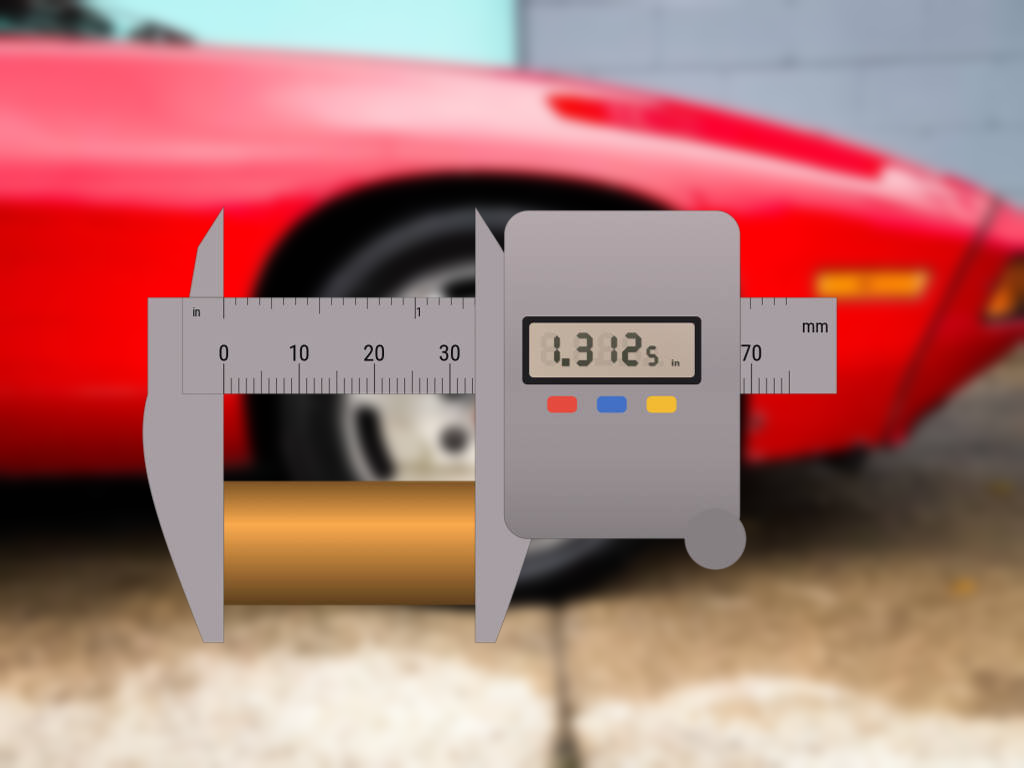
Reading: {"value": 1.3125, "unit": "in"}
